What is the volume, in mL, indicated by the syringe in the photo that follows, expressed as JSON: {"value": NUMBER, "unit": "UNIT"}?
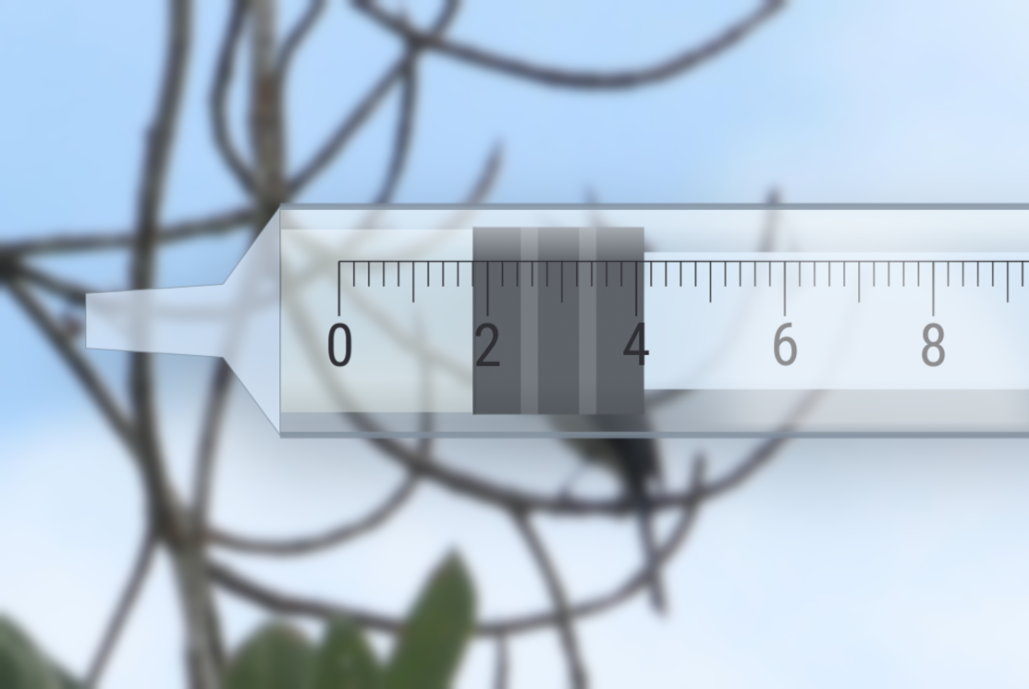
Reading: {"value": 1.8, "unit": "mL"}
